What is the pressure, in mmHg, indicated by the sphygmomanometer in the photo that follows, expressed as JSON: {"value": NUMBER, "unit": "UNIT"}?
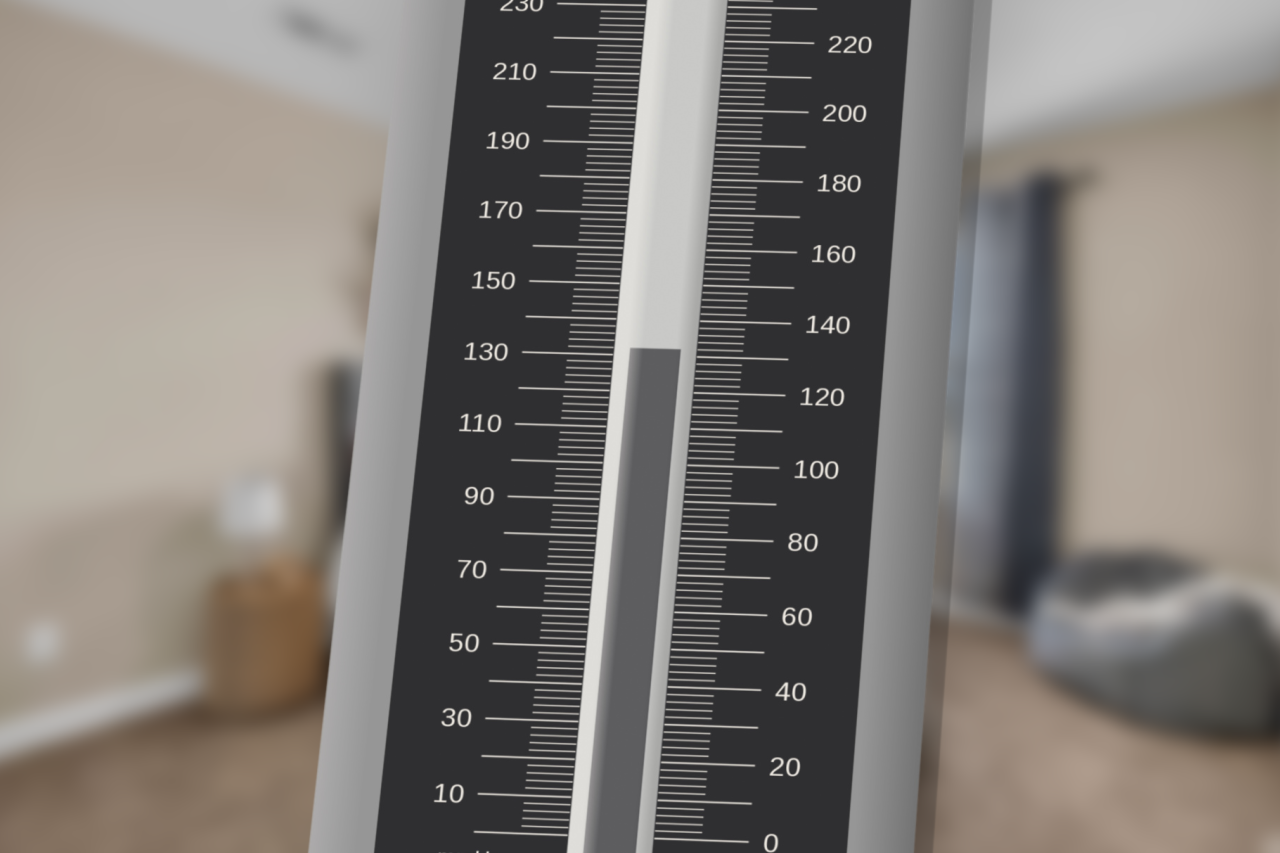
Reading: {"value": 132, "unit": "mmHg"}
